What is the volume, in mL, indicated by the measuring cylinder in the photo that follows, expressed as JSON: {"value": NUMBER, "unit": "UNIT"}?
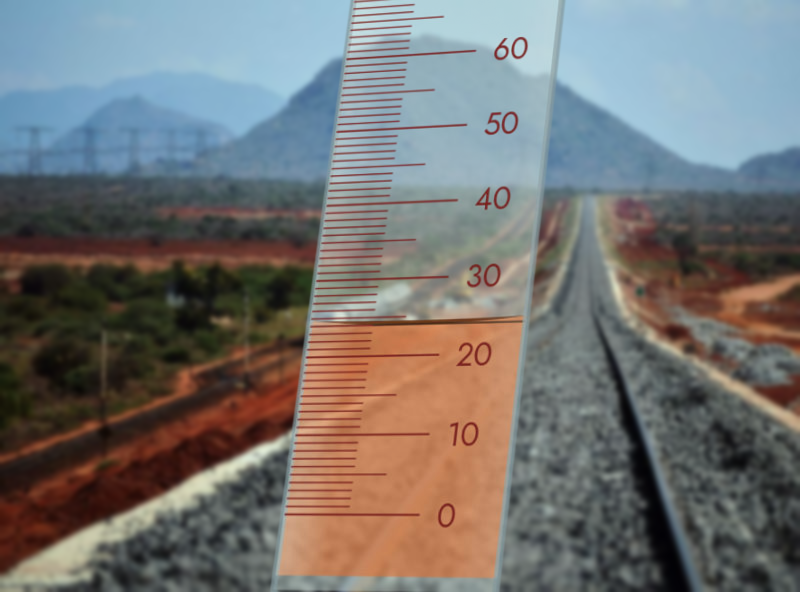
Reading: {"value": 24, "unit": "mL"}
